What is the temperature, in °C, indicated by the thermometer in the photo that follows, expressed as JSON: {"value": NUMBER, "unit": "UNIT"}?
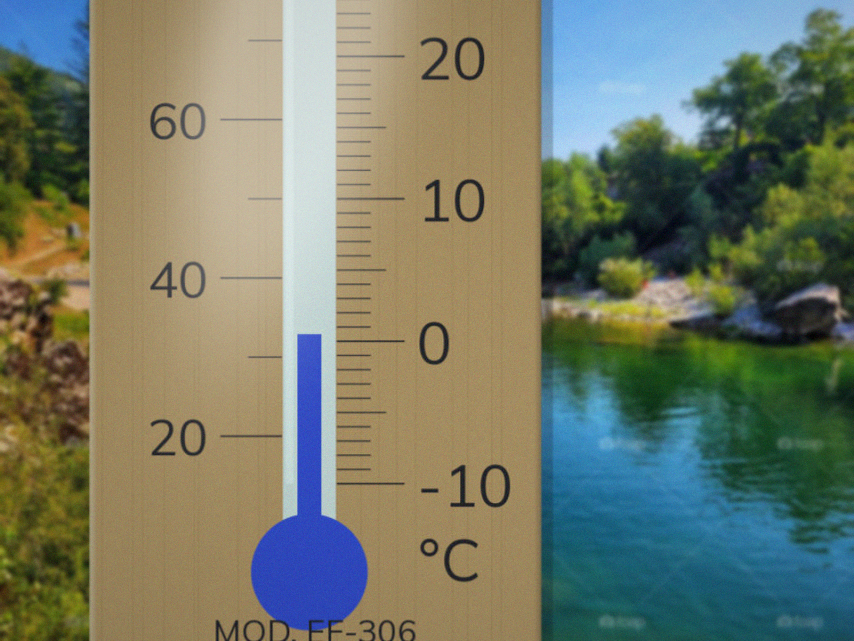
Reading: {"value": 0.5, "unit": "°C"}
